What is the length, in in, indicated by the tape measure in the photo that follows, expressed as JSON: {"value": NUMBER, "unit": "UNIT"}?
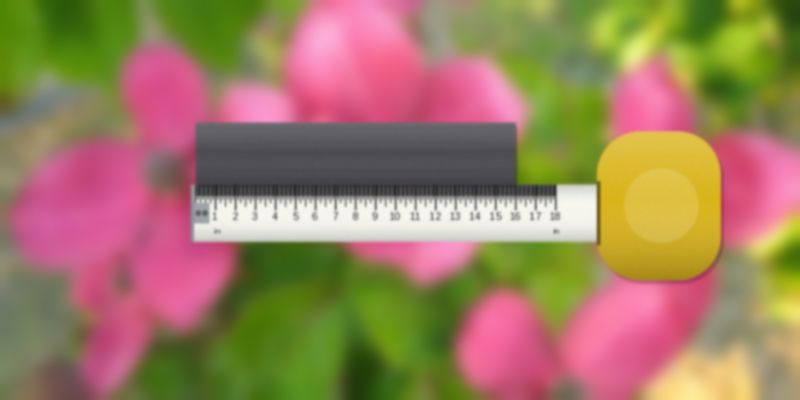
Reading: {"value": 16, "unit": "in"}
